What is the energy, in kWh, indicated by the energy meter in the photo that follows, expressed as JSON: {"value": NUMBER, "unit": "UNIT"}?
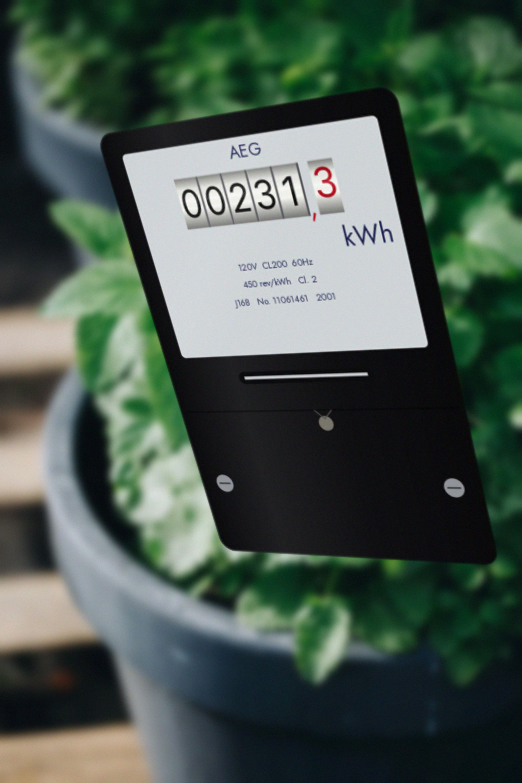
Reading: {"value": 231.3, "unit": "kWh"}
